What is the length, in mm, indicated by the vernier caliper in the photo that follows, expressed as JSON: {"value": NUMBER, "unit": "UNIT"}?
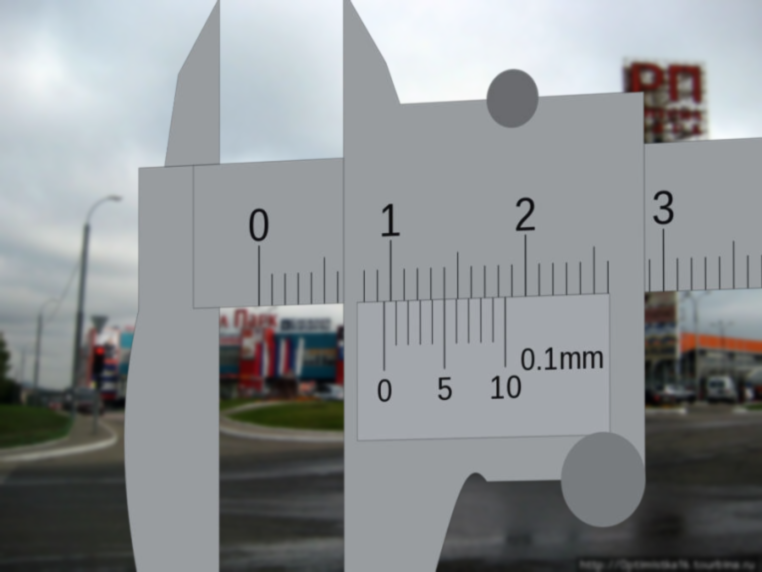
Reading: {"value": 9.5, "unit": "mm"}
